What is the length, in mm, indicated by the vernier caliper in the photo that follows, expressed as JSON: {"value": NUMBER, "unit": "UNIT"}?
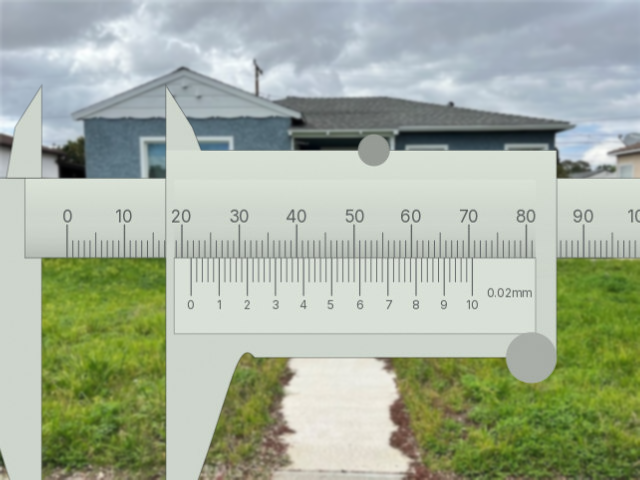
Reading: {"value": 21.6, "unit": "mm"}
